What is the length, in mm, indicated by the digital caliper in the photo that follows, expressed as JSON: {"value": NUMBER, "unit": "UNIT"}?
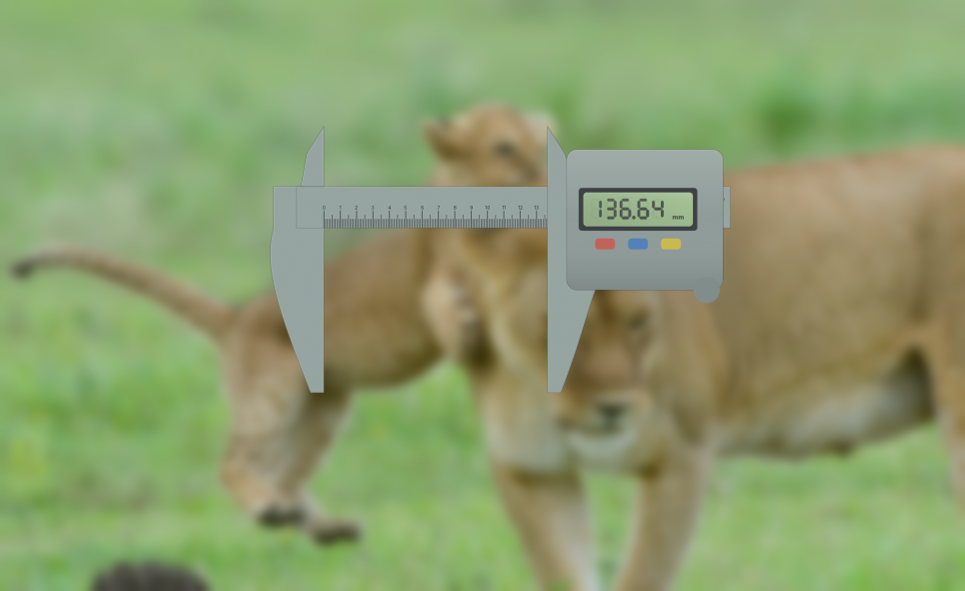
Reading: {"value": 136.64, "unit": "mm"}
